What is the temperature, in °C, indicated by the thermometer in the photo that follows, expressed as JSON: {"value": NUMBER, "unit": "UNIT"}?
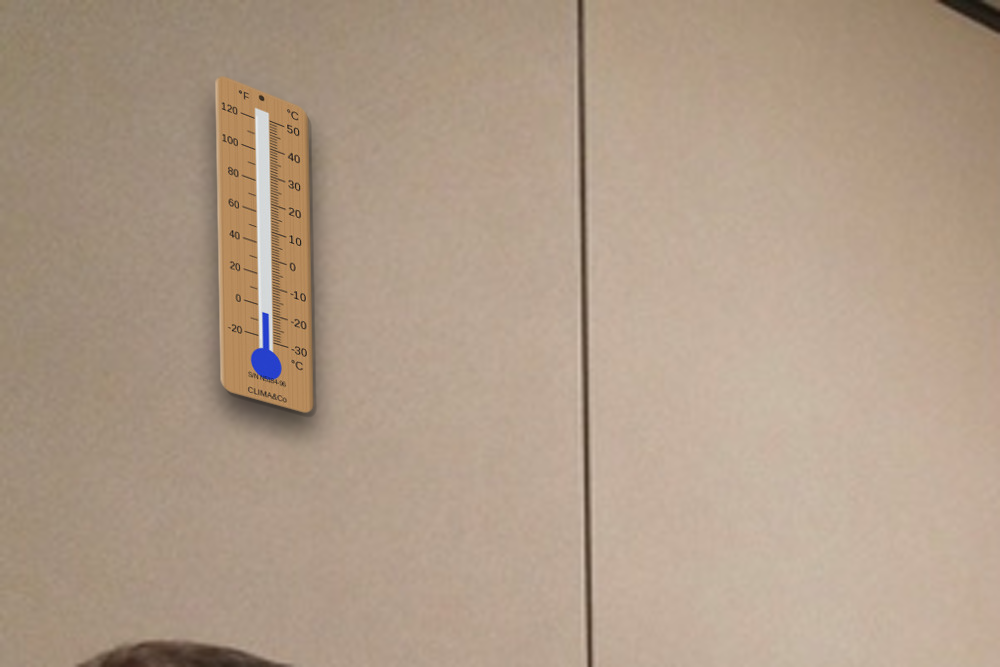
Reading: {"value": -20, "unit": "°C"}
